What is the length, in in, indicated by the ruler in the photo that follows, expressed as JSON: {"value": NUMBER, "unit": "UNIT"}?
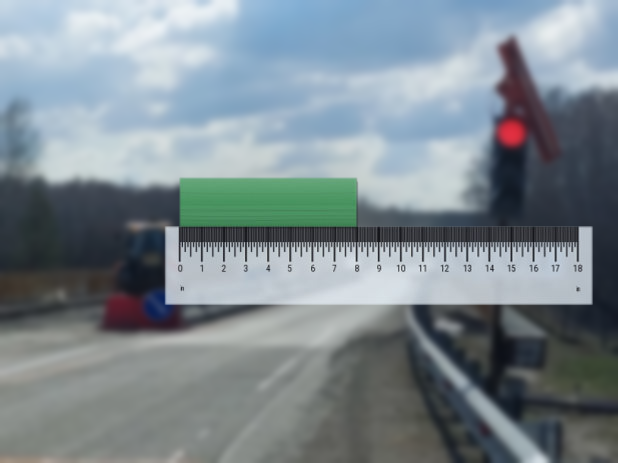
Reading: {"value": 8, "unit": "in"}
